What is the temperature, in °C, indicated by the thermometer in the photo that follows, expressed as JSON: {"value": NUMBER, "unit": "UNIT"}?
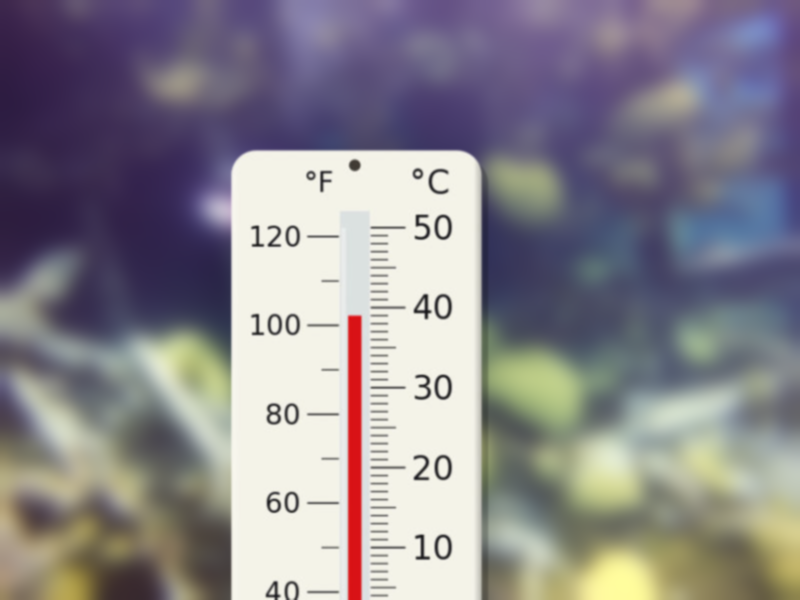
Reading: {"value": 39, "unit": "°C"}
